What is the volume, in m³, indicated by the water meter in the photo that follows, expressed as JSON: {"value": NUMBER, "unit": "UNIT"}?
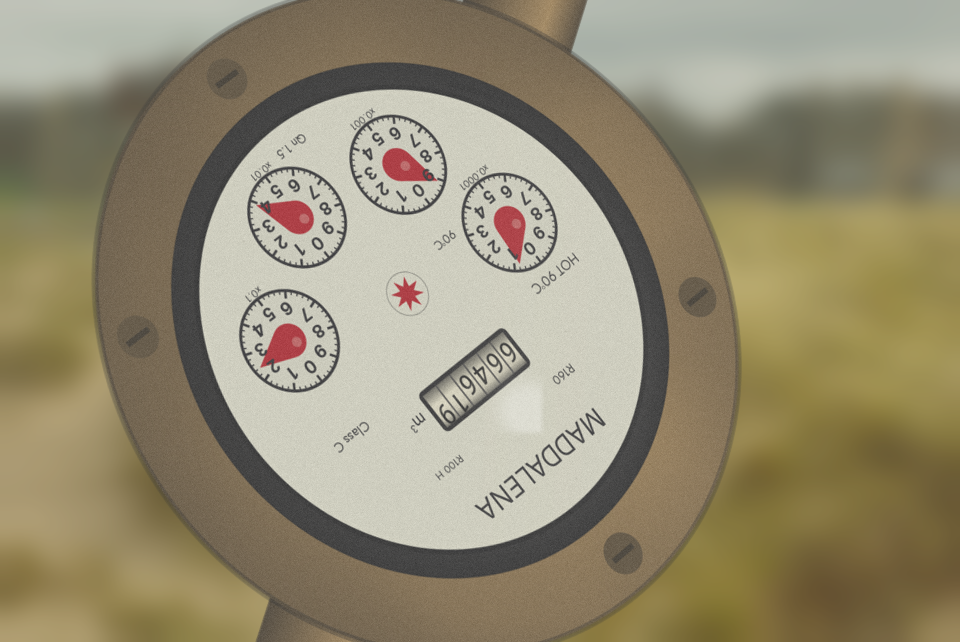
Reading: {"value": 664619.2390, "unit": "m³"}
